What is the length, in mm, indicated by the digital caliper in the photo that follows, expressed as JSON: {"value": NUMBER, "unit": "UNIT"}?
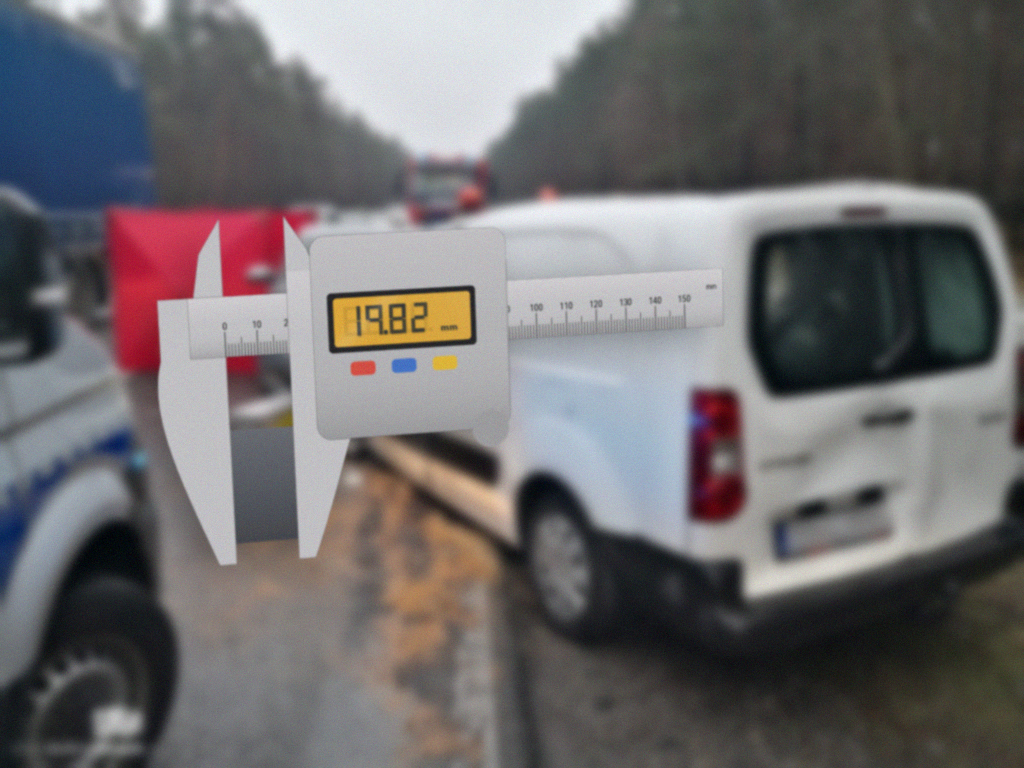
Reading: {"value": 19.82, "unit": "mm"}
